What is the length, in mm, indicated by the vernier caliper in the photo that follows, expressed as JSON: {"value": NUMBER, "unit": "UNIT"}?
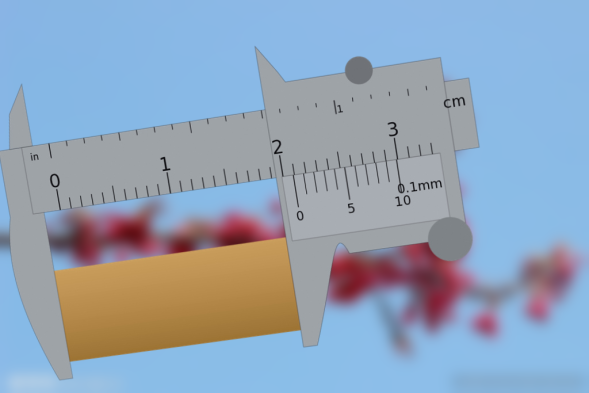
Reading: {"value": 20.9, "unit": "mm"}
